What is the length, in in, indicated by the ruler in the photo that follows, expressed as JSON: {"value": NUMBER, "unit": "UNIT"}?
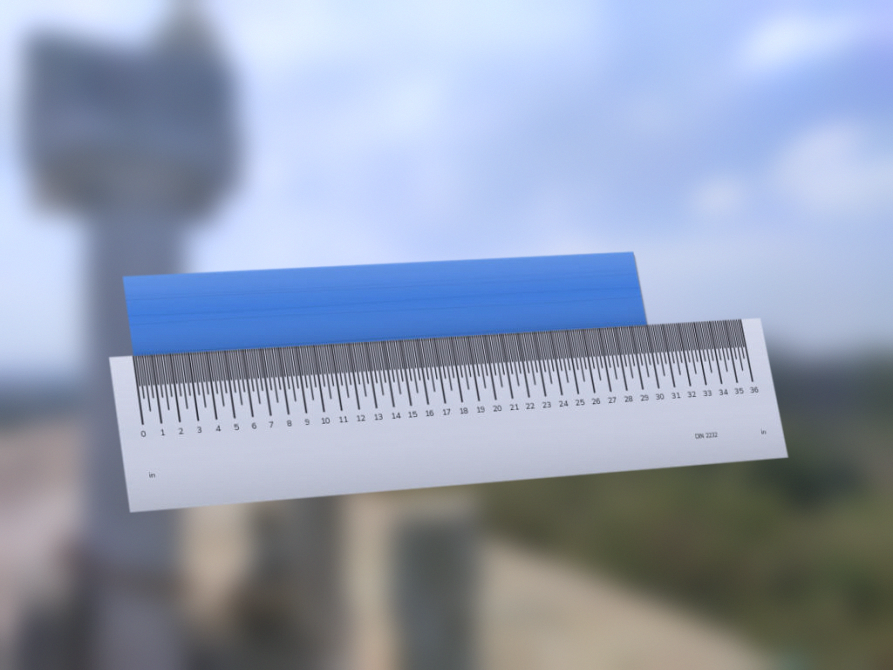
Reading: {"value": 30, "unit": "in"}
